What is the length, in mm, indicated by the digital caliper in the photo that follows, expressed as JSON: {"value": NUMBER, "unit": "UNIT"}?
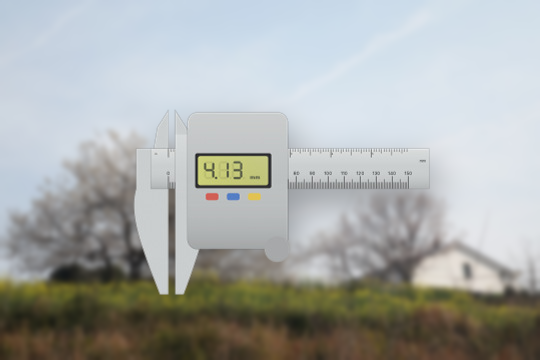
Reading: {"value": 4.13, "unit": "mm"}
